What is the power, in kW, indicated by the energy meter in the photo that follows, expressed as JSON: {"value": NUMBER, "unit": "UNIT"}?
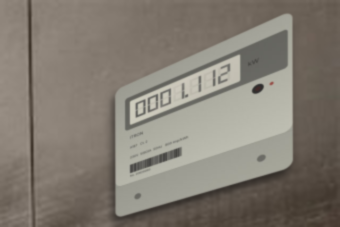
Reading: {"value": 1.112, "unit": "kW"}
